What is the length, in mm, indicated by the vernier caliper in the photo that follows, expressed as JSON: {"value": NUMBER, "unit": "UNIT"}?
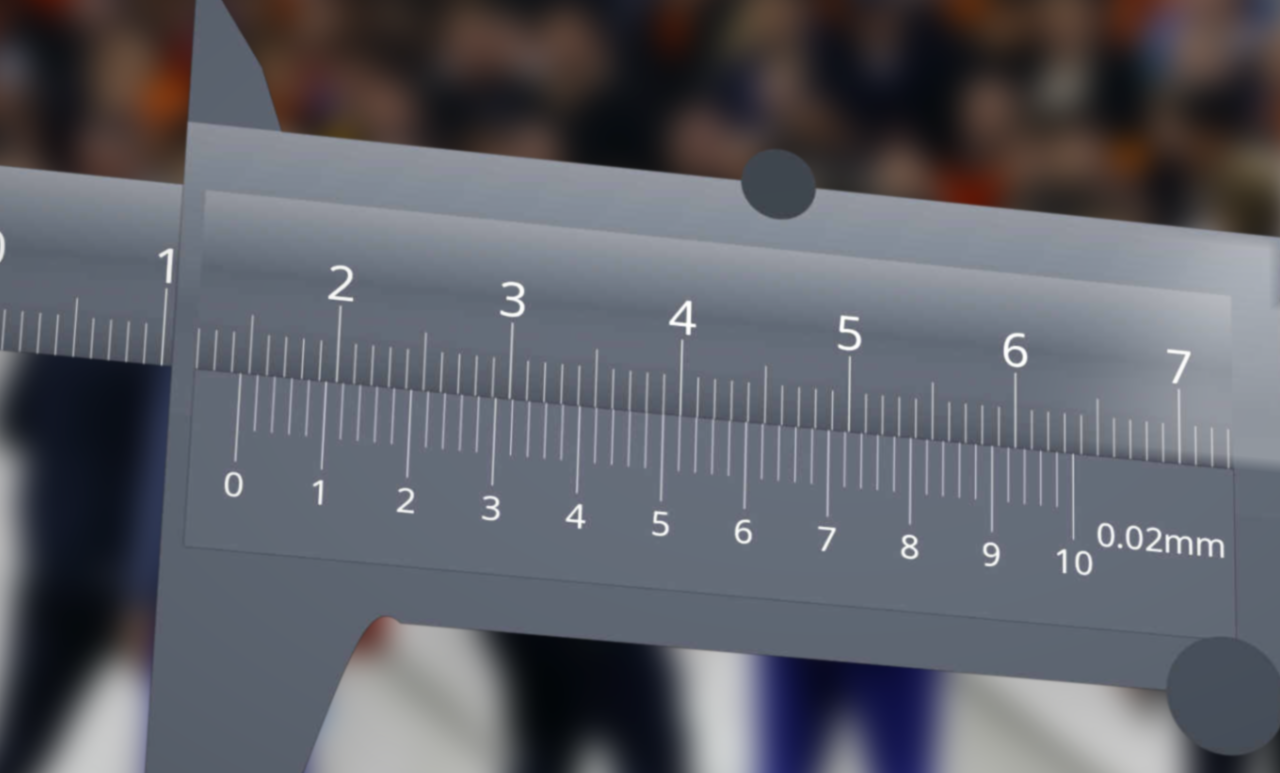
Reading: {"value": 14.5, "unit": "mm"}
